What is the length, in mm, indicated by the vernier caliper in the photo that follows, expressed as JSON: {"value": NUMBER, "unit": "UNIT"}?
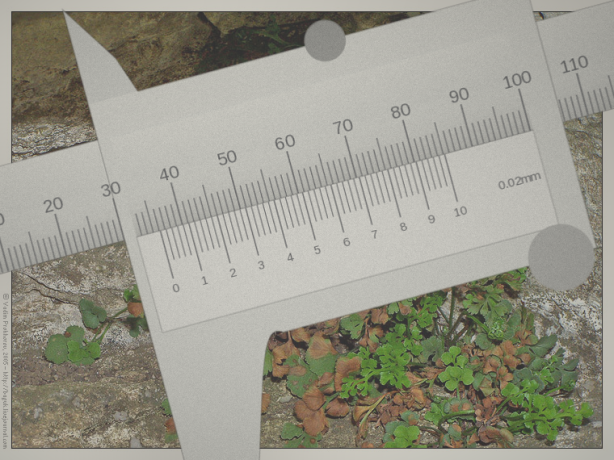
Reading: {"value": 36.2, "unit": "mm"}
